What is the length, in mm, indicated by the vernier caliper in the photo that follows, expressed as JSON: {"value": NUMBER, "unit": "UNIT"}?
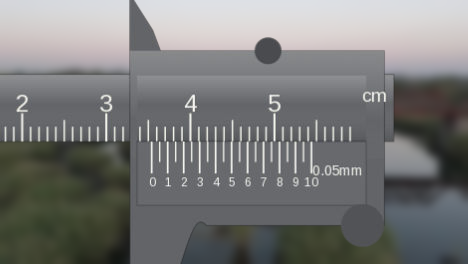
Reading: {"value": 35.4, "unit": "mm"}
